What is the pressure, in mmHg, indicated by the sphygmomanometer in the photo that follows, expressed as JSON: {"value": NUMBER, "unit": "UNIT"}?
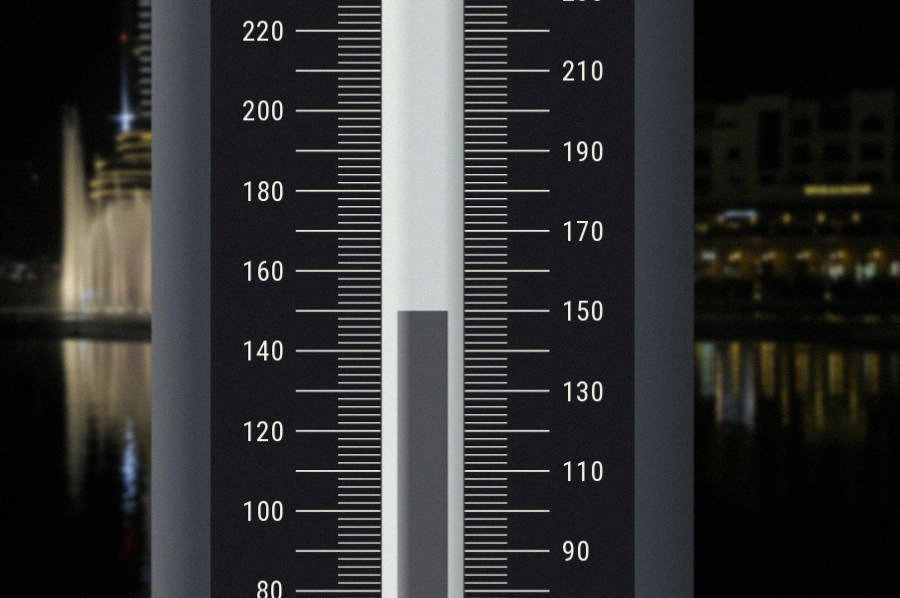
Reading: {"value": 150, "unit": "mmHg"}
